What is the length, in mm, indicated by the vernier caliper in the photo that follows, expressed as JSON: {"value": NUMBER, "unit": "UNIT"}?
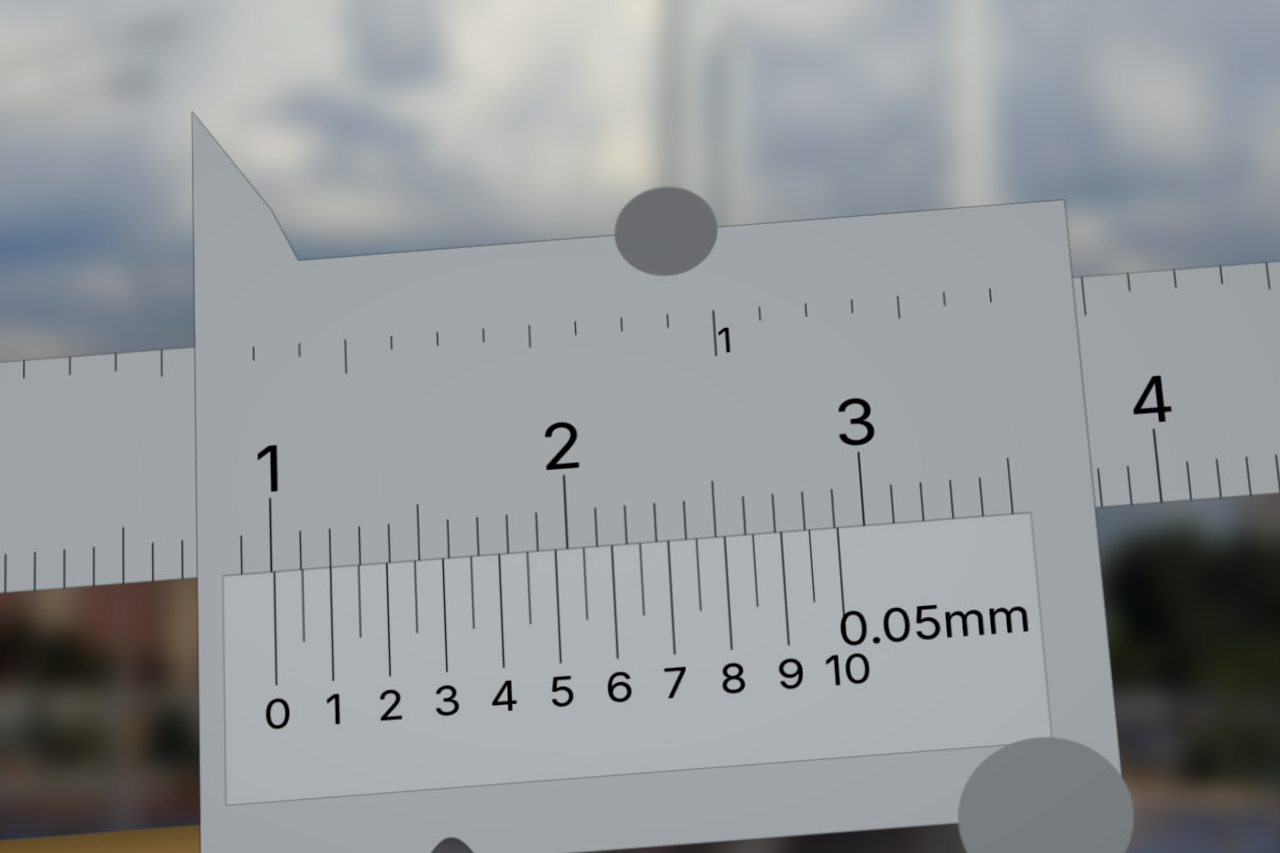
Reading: {"value": 10.10, "unit": "mm"}
